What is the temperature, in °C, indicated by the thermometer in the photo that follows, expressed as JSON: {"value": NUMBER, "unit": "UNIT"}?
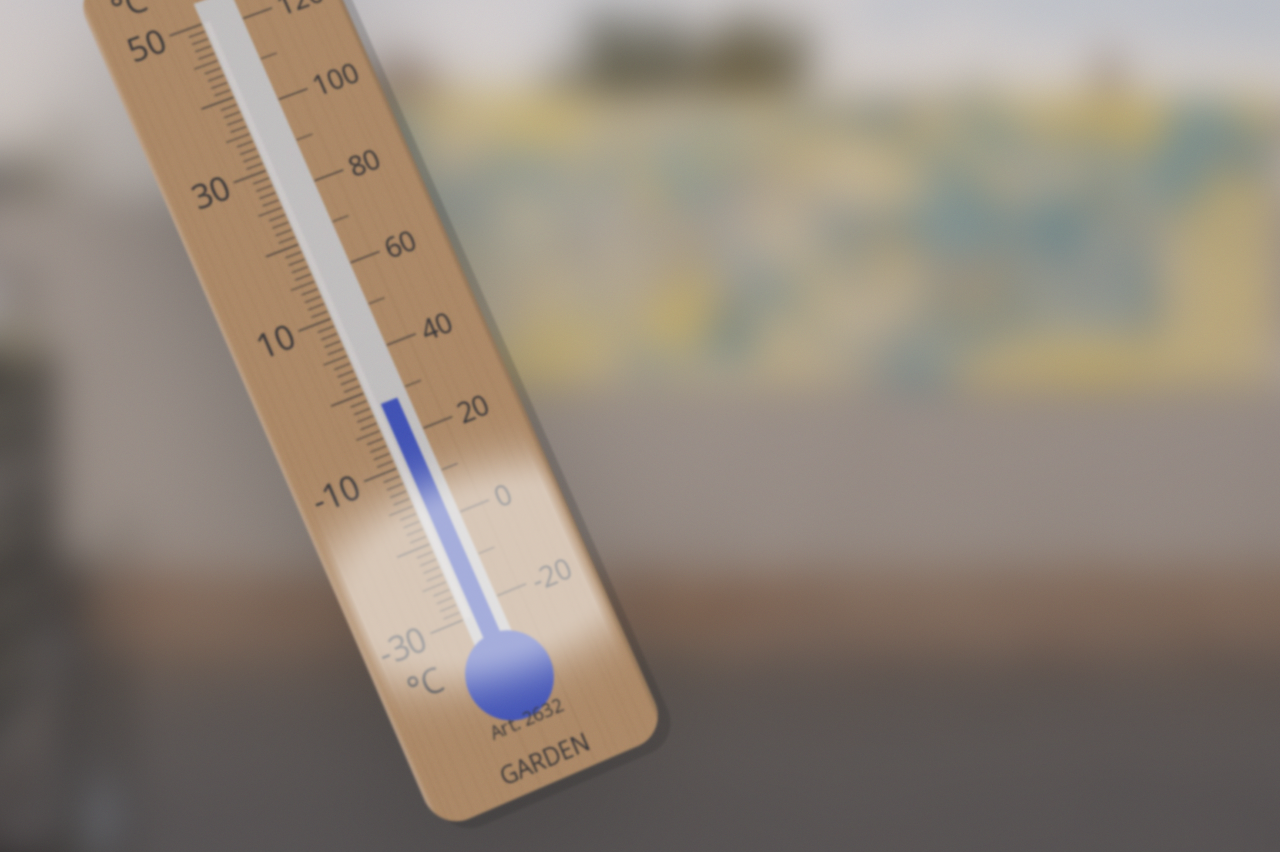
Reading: {"value": -2, "unit": "°C"}
